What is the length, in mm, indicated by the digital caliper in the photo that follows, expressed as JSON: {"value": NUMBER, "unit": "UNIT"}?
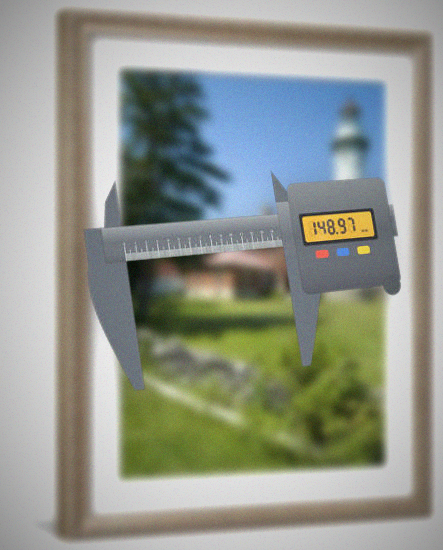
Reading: {"value": 148.97, "unit": "mm"}
